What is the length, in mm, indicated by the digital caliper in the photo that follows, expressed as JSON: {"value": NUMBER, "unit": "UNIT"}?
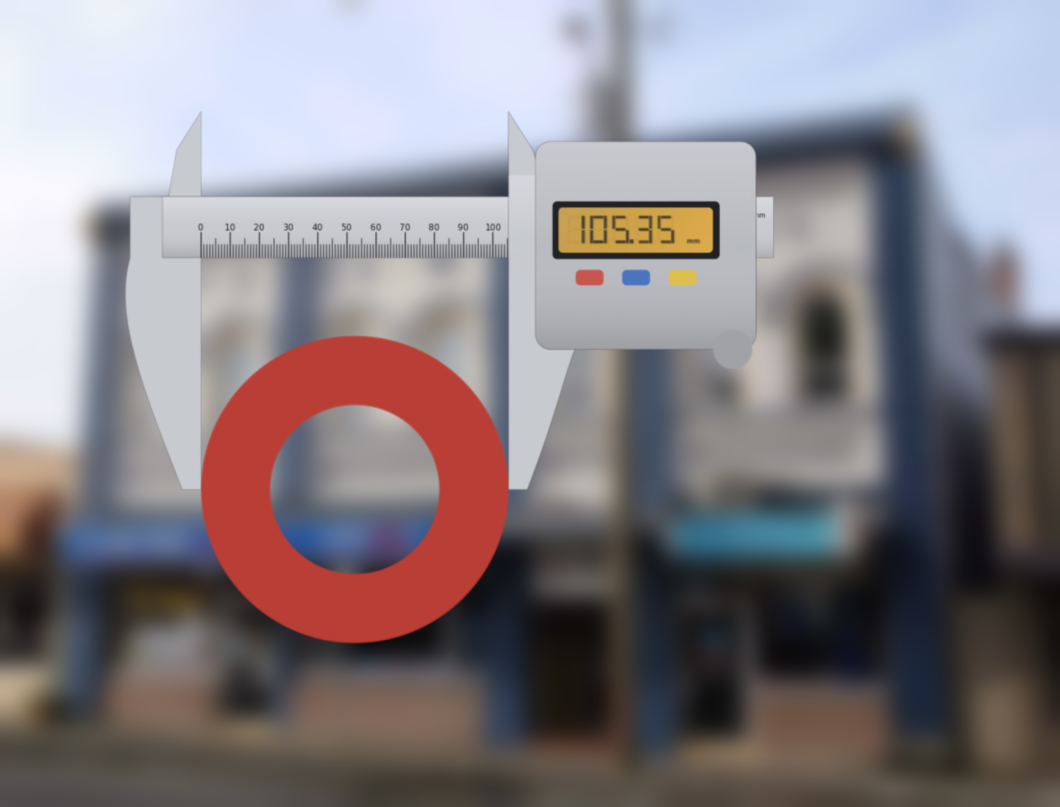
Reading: {"value": 105.35, "unit": "mm"}
